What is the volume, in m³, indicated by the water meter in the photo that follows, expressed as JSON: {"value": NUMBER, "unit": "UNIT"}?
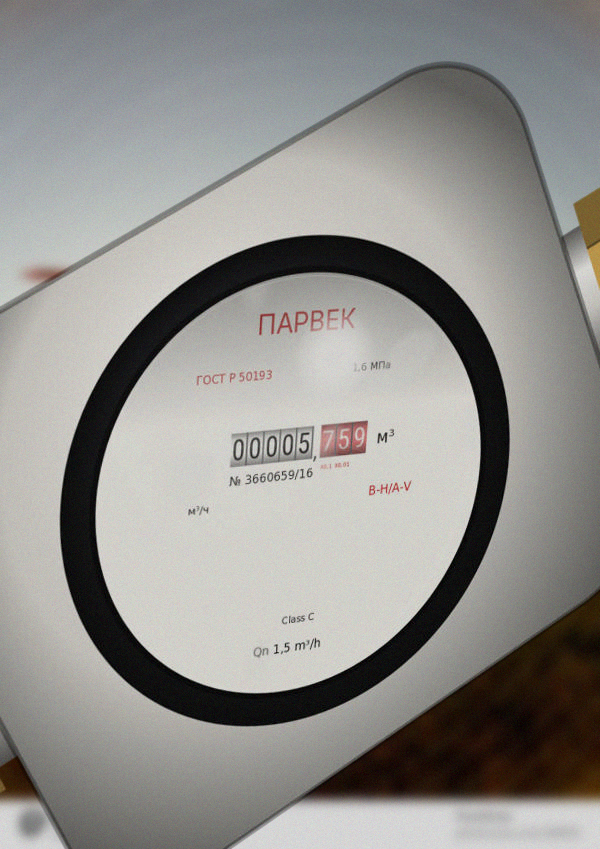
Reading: {"value": 5.759, "unit": "m³"}
